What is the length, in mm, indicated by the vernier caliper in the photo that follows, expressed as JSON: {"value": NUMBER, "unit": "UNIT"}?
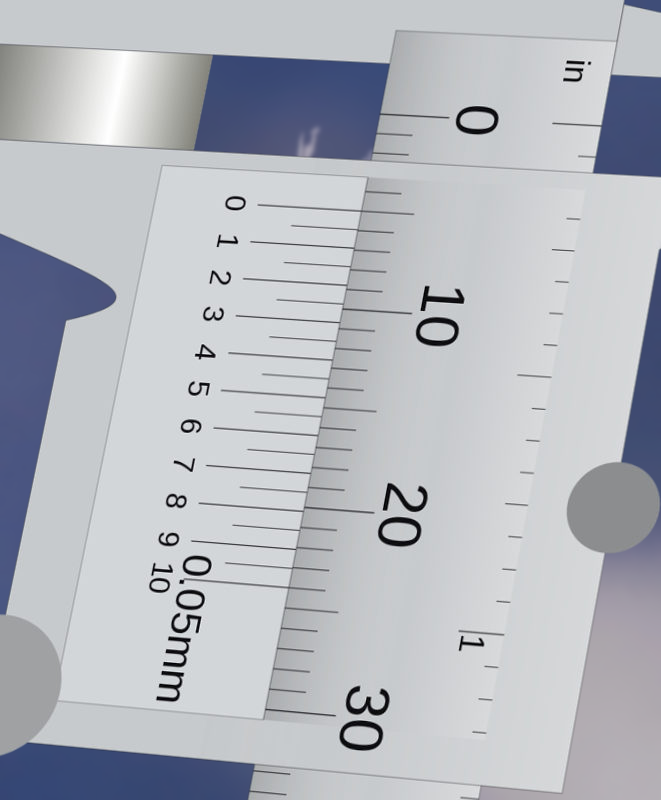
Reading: {"value": 5.0, "unit": "mm"}
